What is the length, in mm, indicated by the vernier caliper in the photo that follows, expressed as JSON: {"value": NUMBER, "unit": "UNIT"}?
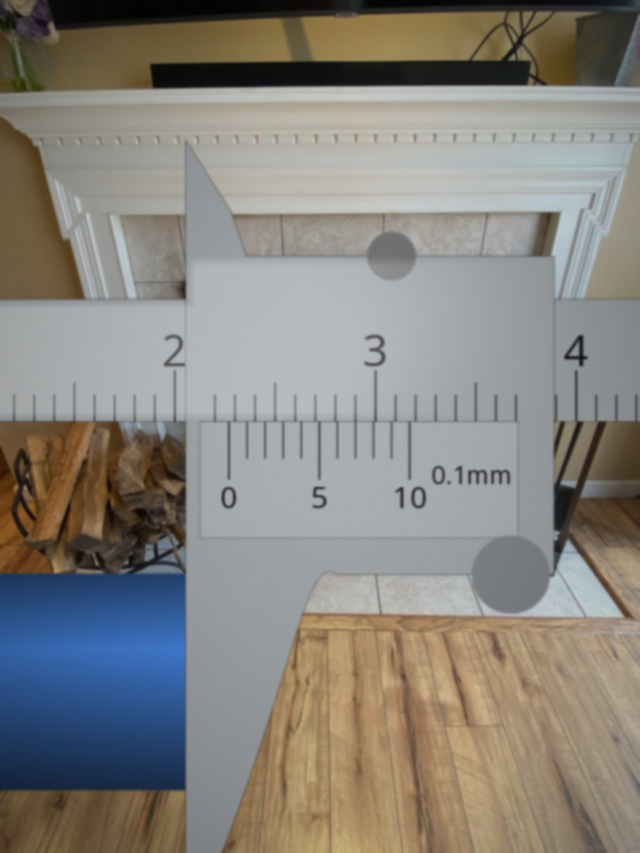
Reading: {"value": 22.7, "unit": "mm"}
